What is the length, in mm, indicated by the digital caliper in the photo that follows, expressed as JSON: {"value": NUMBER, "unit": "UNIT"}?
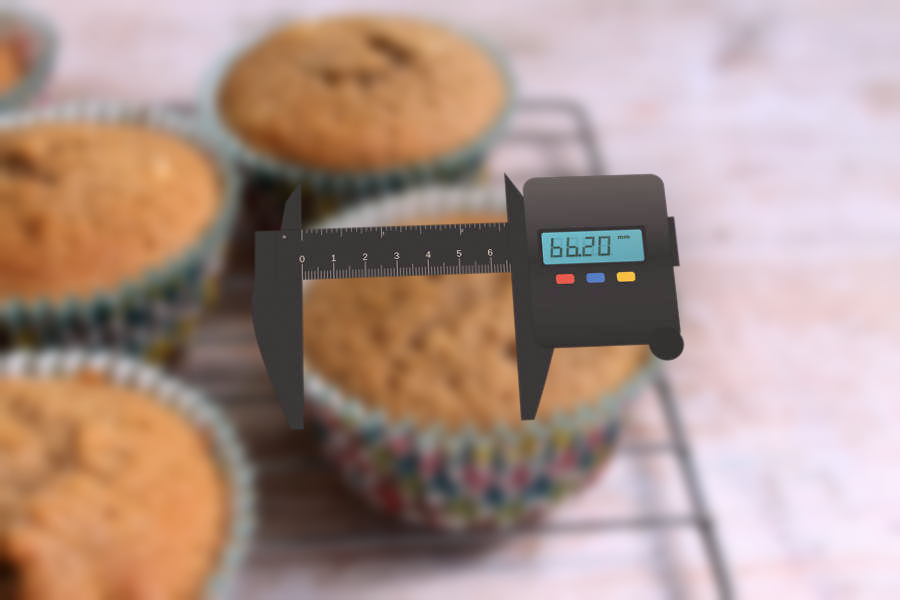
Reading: {"value": 66.20, "unit": "mm"}
